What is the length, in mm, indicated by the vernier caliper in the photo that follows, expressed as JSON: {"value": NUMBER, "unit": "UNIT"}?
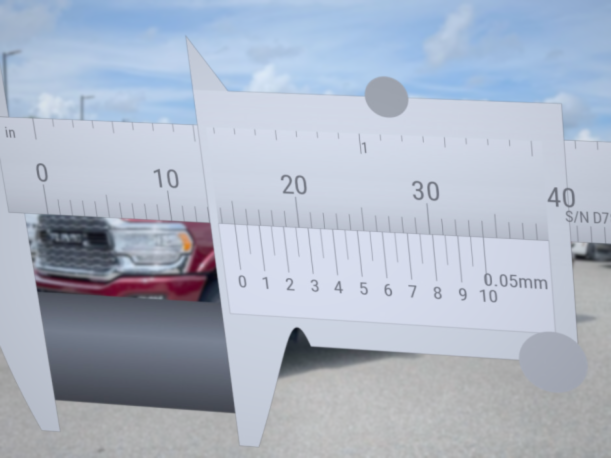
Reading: {"value": 15.0, "unit": "mm"}
